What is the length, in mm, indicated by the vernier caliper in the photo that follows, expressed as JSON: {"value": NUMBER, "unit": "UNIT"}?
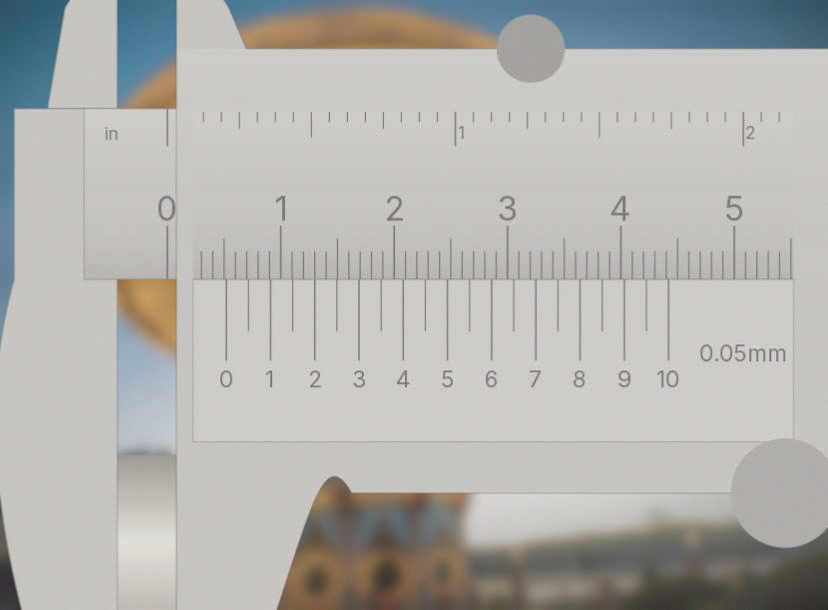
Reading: {"value": 5.2, "unit": "mm"}
